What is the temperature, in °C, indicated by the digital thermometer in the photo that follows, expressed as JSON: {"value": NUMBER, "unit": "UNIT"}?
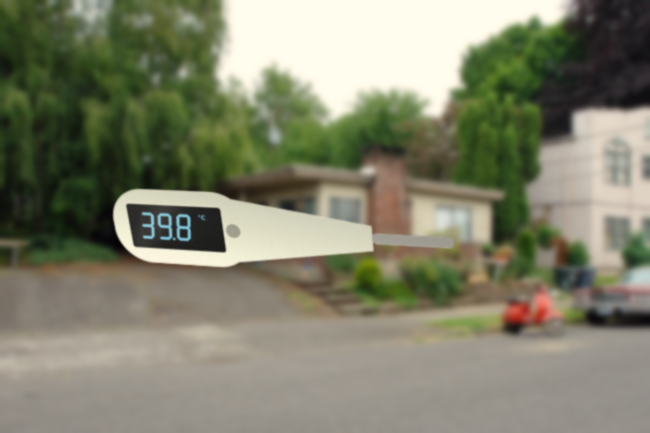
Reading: {"value": 39.8, "unit": "°C"}
